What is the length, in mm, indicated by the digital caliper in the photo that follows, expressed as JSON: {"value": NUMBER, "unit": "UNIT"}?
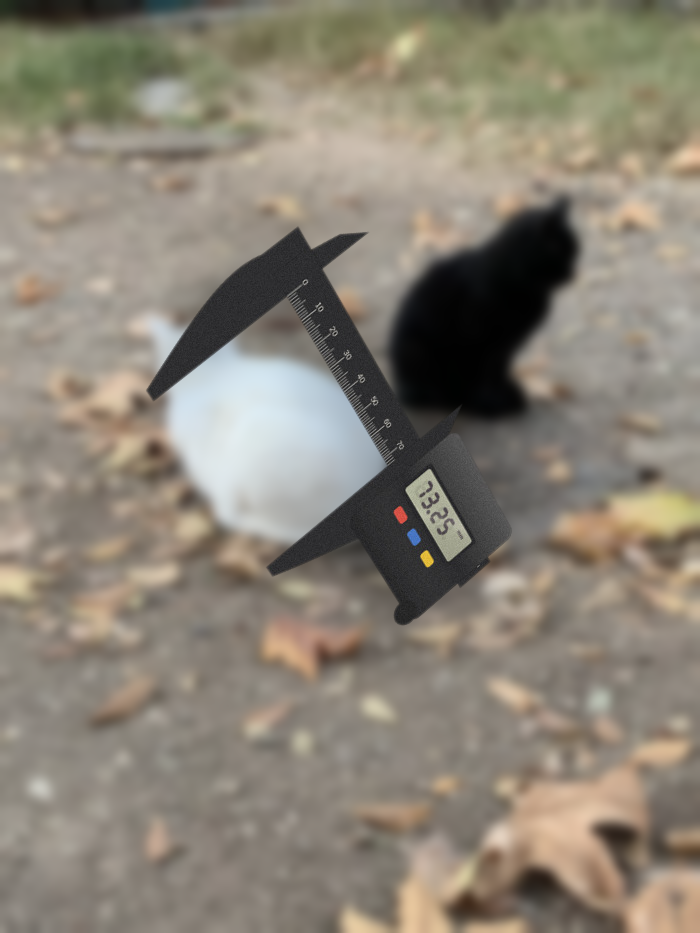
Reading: {"value": 73.25, "unit": "mm"}
